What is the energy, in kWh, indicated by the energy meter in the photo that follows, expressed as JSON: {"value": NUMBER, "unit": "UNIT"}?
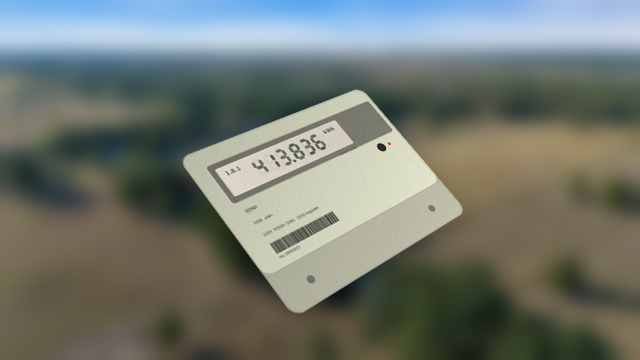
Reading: {"value": 413.836, "unit": "kWh"}
